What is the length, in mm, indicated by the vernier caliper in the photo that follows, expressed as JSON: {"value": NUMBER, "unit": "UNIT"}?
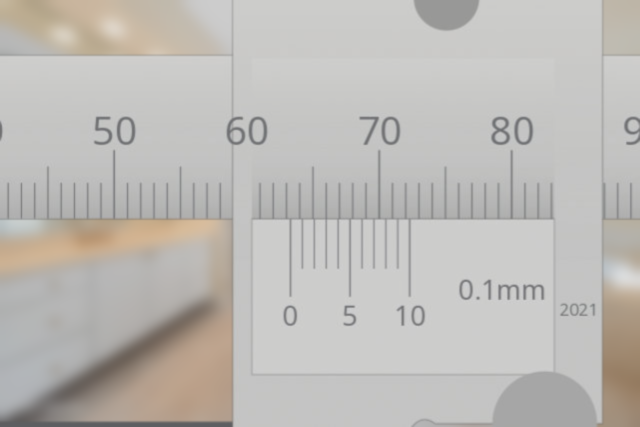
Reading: {"value": 63.3, "unit": "mm"}
